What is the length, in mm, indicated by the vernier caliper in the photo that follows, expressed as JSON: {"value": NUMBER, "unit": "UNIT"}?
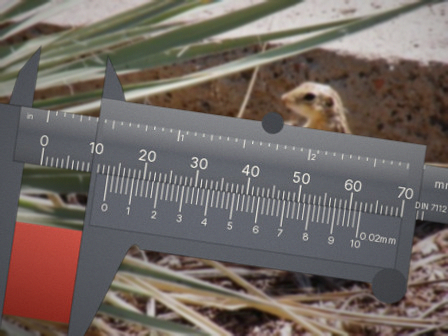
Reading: {"value": 13.0, "unit": "mm"}
